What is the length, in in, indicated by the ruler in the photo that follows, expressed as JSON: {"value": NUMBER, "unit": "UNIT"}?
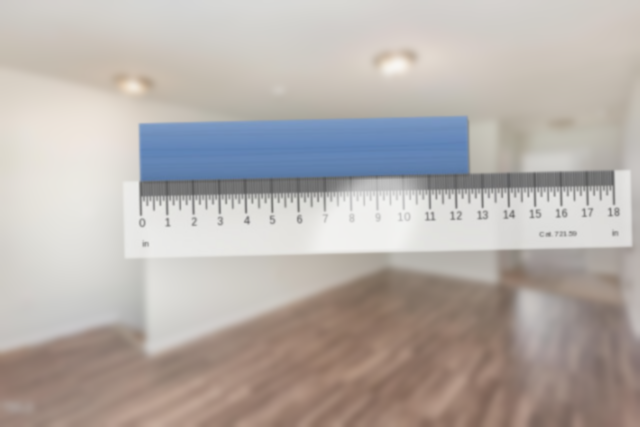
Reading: {"value": 12.5, "unit": "in"}
